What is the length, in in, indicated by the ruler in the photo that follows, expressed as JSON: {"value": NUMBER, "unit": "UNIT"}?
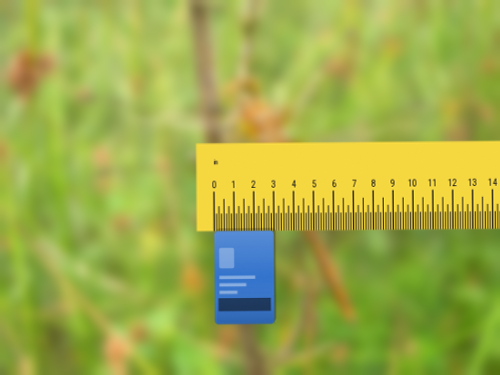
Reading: {"value": 3, "unit": "in"}
